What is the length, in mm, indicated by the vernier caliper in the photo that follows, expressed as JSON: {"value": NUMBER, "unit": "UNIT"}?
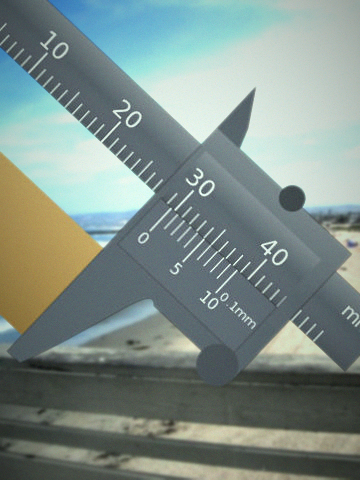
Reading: {"value": 29.6, "unit": "mm"}
